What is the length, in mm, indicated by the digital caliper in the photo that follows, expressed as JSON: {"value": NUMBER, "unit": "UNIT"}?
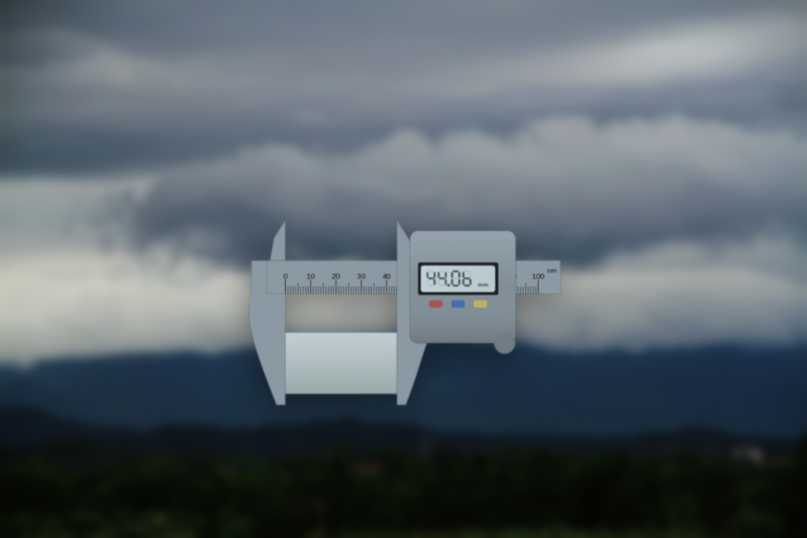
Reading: {"value": 44.06, "unit": "mm"}
